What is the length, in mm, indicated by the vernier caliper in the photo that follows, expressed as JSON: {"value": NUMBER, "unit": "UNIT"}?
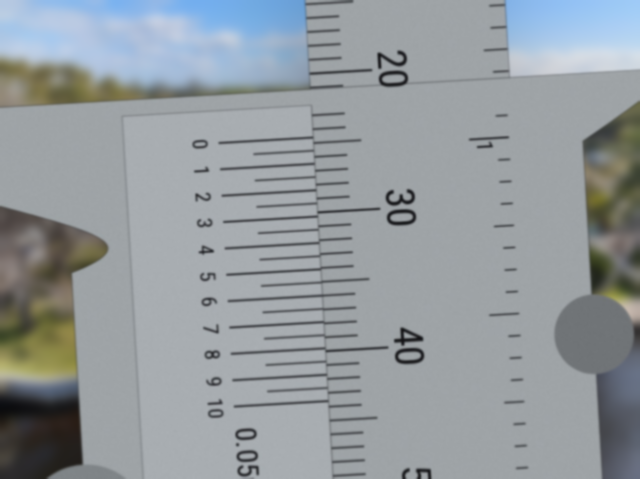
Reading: {"value": 24.6, "unit": "mm"}
